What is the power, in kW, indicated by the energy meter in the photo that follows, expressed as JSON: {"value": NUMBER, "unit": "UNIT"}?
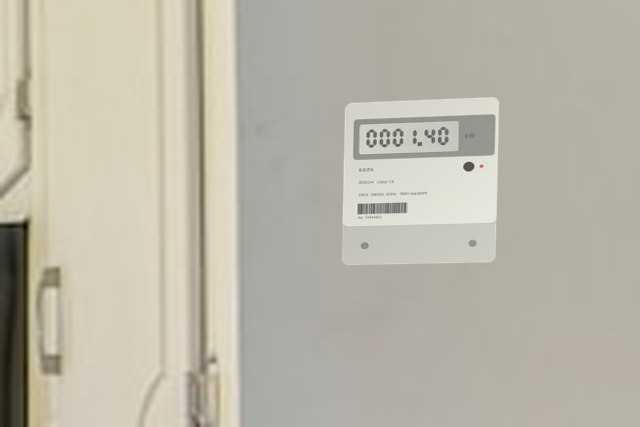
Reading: {"value": 1.40, "unit": "kW"}
